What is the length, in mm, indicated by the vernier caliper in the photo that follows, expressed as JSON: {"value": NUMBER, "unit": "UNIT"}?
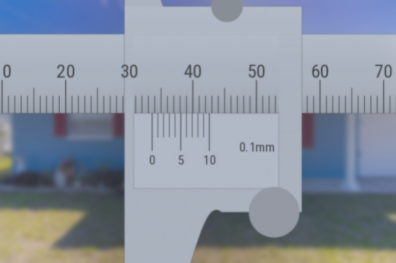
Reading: {"value": 33.6, "unit": "mm"}
